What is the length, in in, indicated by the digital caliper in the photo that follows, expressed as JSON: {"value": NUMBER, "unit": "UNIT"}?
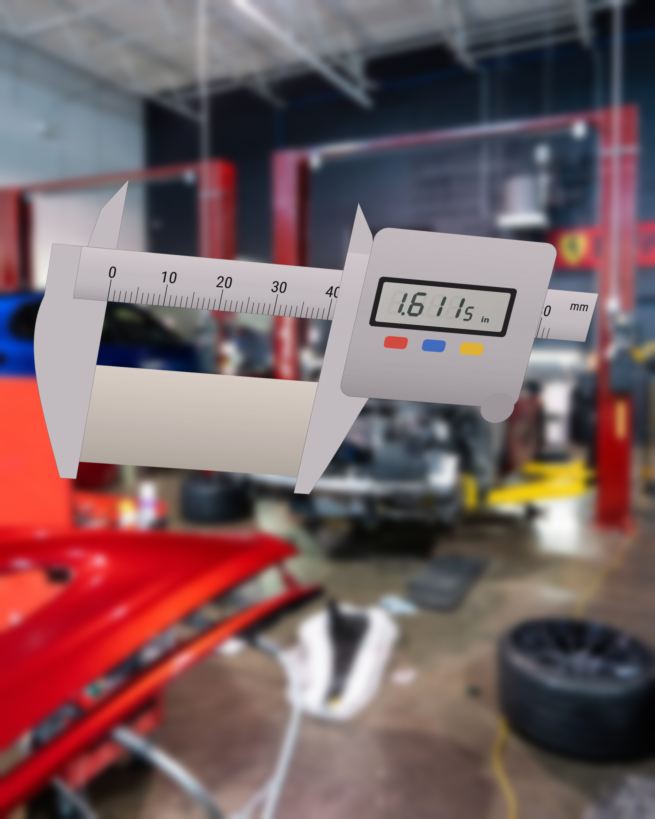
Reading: {"value": 1.6115, "unit": "in"}
